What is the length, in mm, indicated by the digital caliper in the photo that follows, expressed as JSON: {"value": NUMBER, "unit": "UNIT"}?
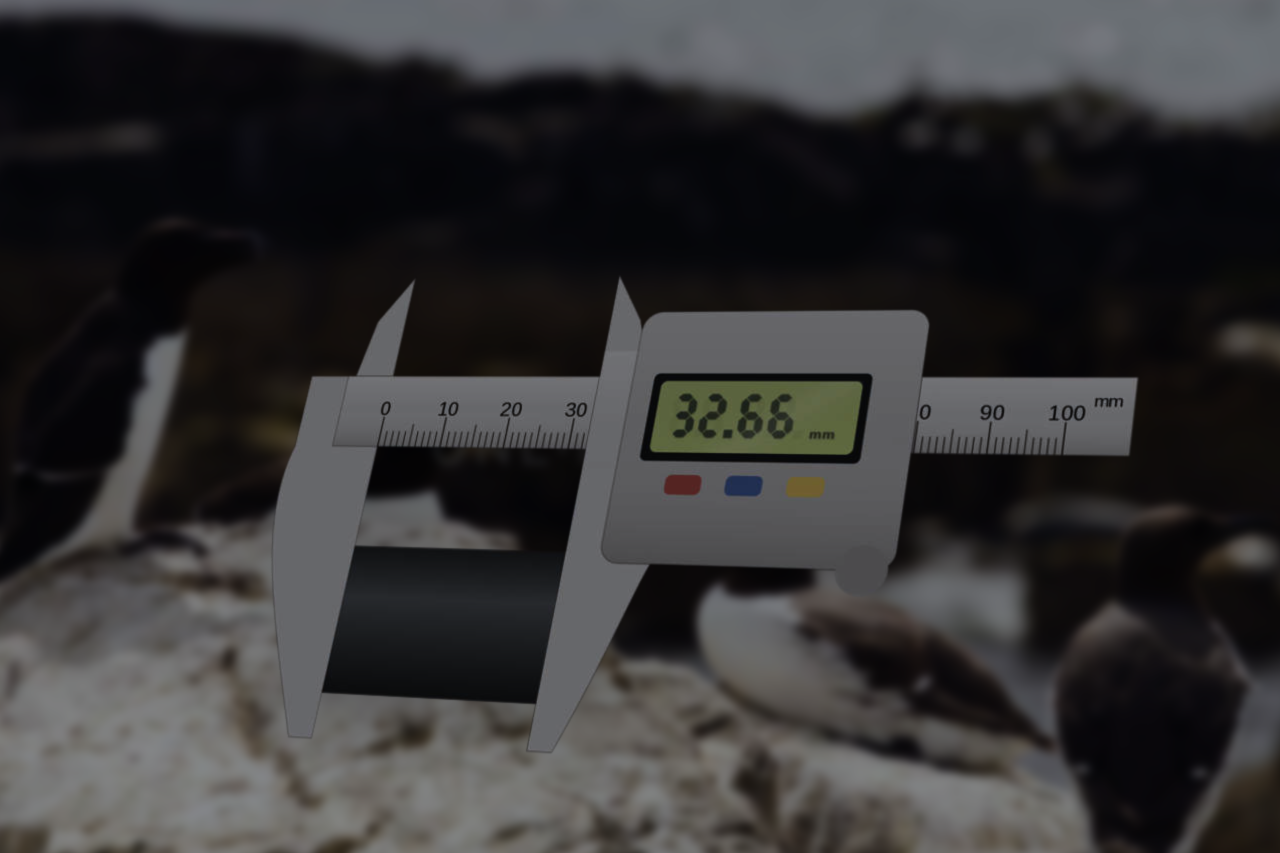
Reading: {"value": 32.66, "unit": "mm"}
